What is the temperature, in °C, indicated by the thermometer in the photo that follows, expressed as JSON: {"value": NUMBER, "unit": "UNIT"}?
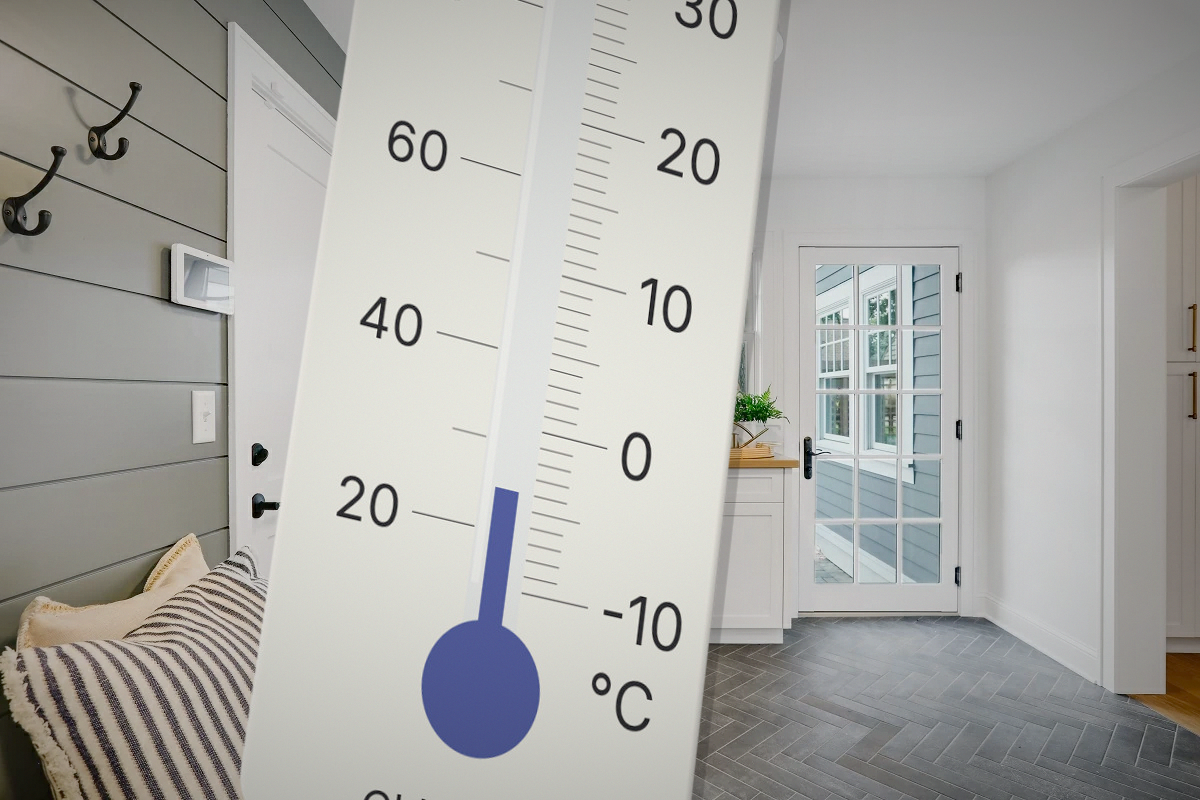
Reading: {"value": -4, "unit": "°C"}
